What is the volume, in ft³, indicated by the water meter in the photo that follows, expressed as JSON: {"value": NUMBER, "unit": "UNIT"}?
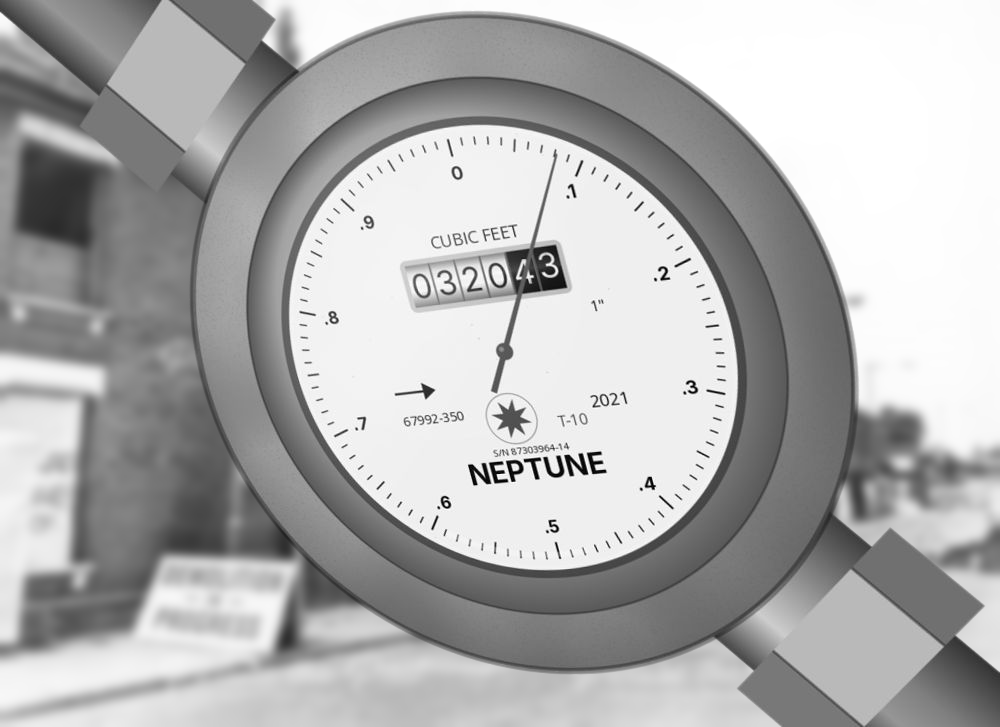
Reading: {"value": 32043.08, "unit": "ft³"}
